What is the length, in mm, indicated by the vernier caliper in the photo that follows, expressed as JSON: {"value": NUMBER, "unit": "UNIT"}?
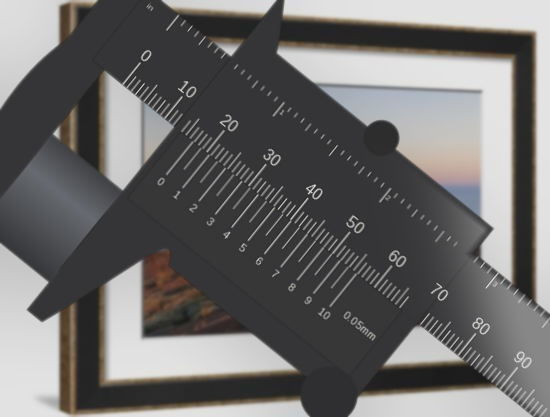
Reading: {"value": 16.8, "unit": "mm"}
